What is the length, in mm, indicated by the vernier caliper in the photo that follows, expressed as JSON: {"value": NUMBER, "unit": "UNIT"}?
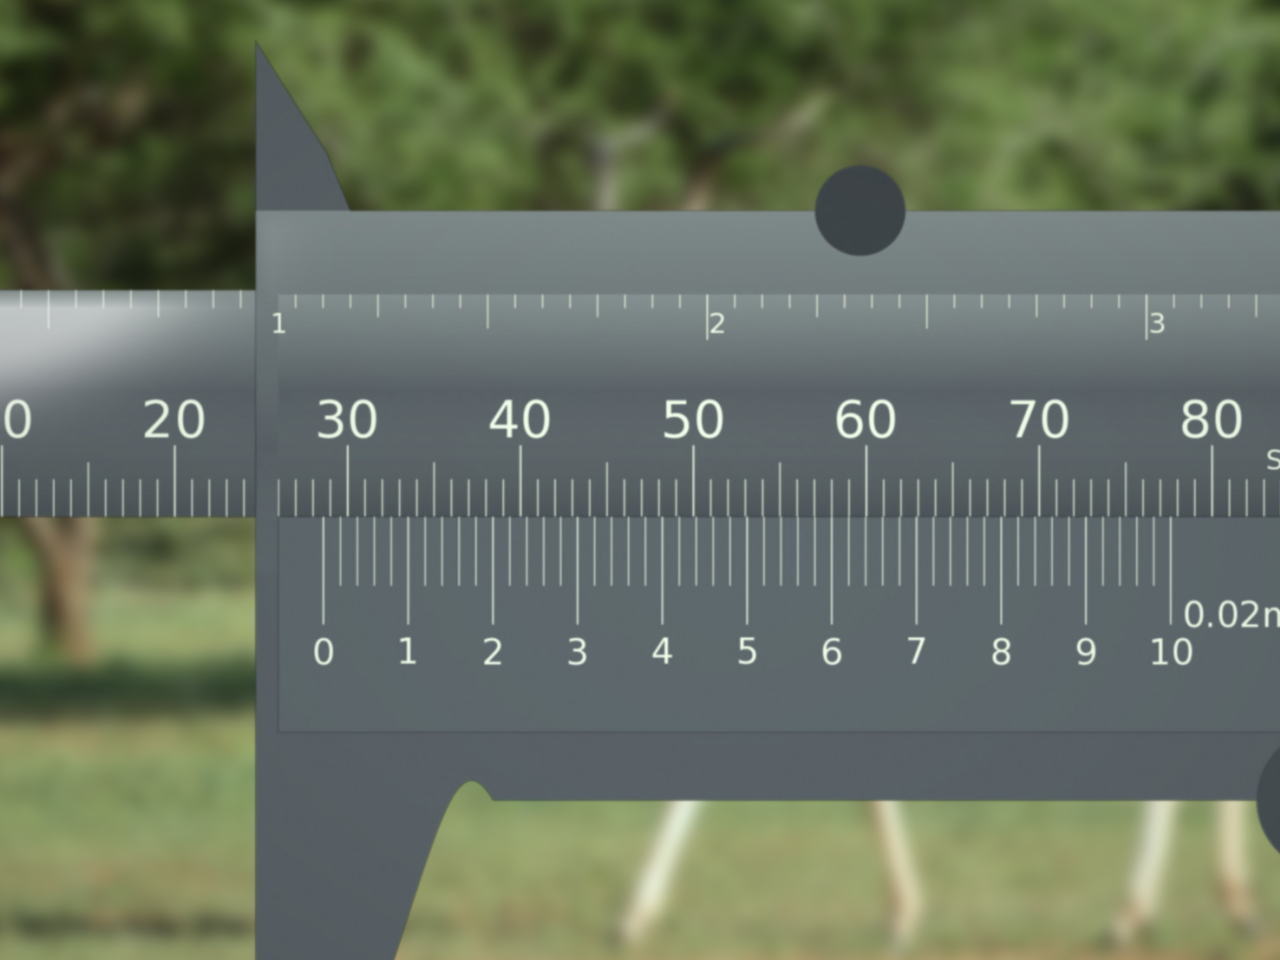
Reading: {"value": 28.6, "unit": "mm"}
